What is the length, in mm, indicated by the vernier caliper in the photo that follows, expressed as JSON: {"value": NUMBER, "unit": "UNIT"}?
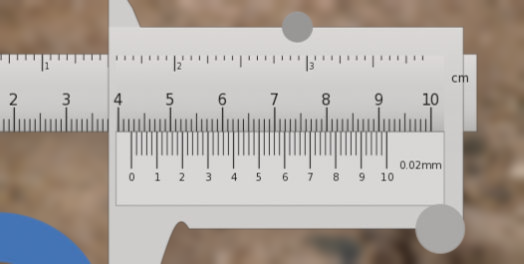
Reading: {"value": 42.5, "unit": "mm"}
